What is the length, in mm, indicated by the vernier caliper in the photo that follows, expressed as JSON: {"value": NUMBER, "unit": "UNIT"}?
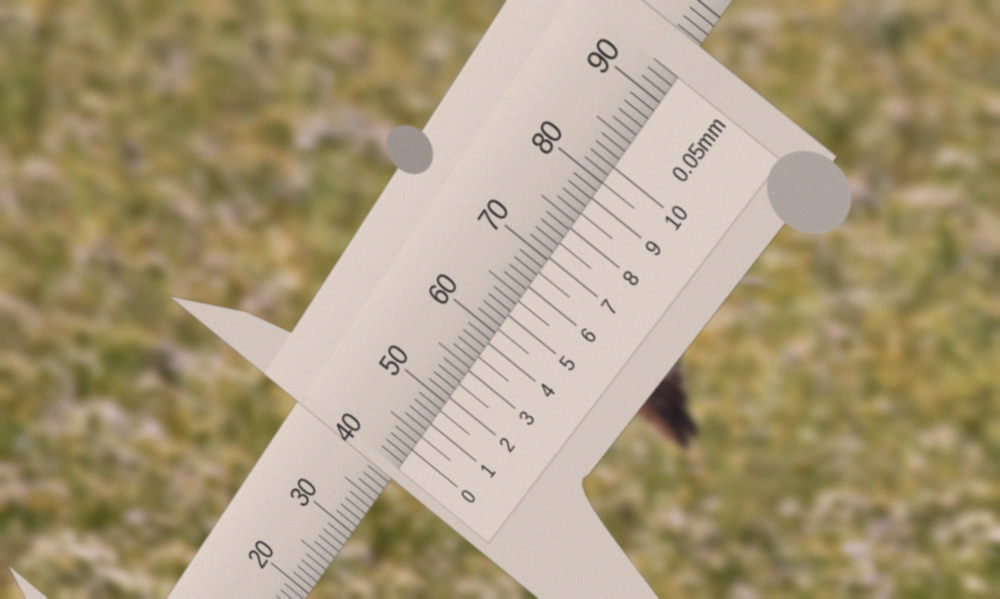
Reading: {"value": 43.0, "unit": "mm"}
